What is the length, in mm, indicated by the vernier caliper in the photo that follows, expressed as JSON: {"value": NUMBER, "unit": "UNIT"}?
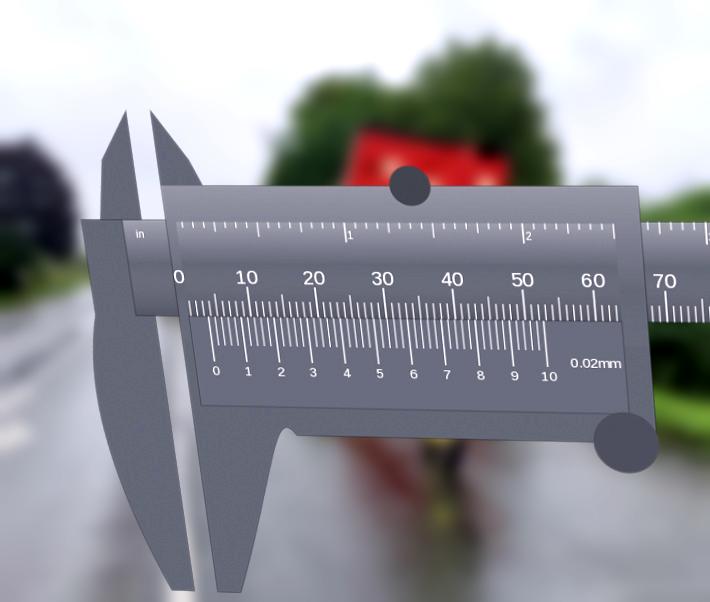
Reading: {"value": 3.6, "unit": "mm"}
